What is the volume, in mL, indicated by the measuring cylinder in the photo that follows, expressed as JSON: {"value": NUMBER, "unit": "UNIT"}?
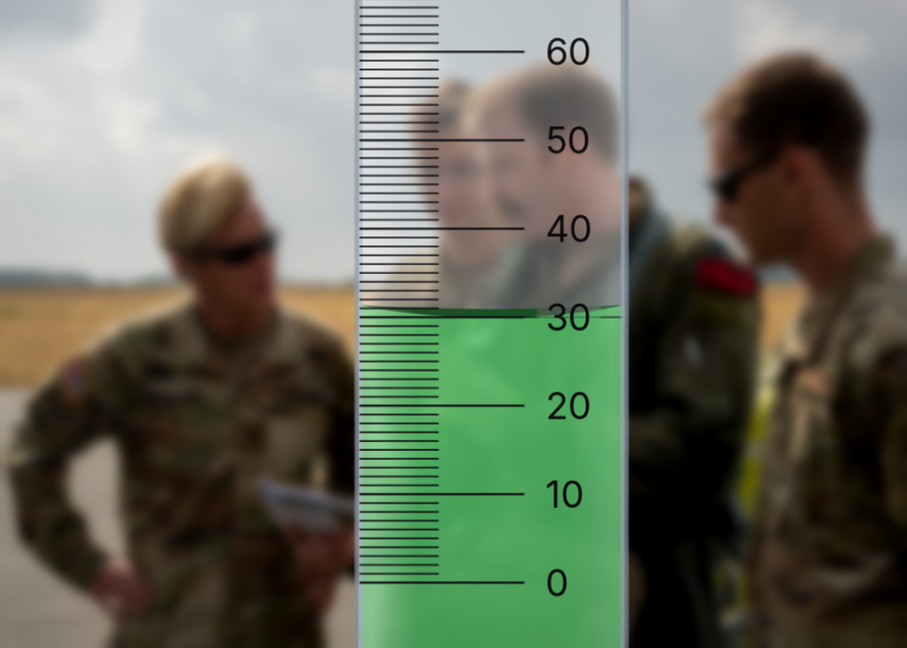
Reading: {"value": 30, "unit": "mL"}
